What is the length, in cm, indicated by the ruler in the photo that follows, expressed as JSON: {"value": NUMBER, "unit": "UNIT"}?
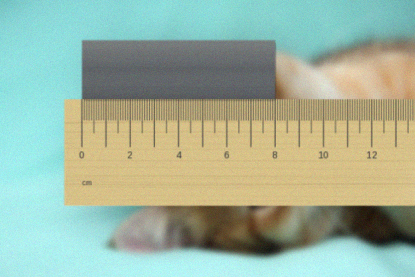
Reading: {"value": 8, "unit": "cm"}
